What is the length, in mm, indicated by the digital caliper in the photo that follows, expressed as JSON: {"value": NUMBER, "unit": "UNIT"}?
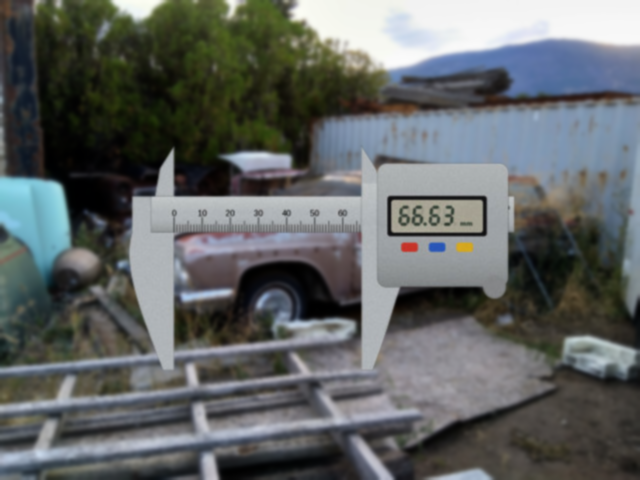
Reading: {"value": 66.63, "unit": "mm"}
